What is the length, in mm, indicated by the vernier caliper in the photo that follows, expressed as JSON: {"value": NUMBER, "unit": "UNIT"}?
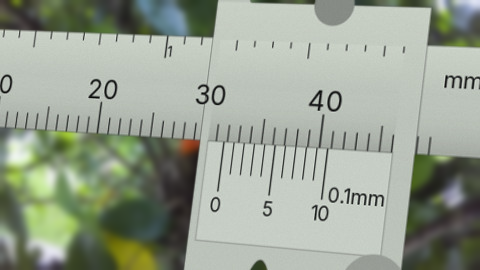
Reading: {"value": 31.7, "unit": "mm"}
